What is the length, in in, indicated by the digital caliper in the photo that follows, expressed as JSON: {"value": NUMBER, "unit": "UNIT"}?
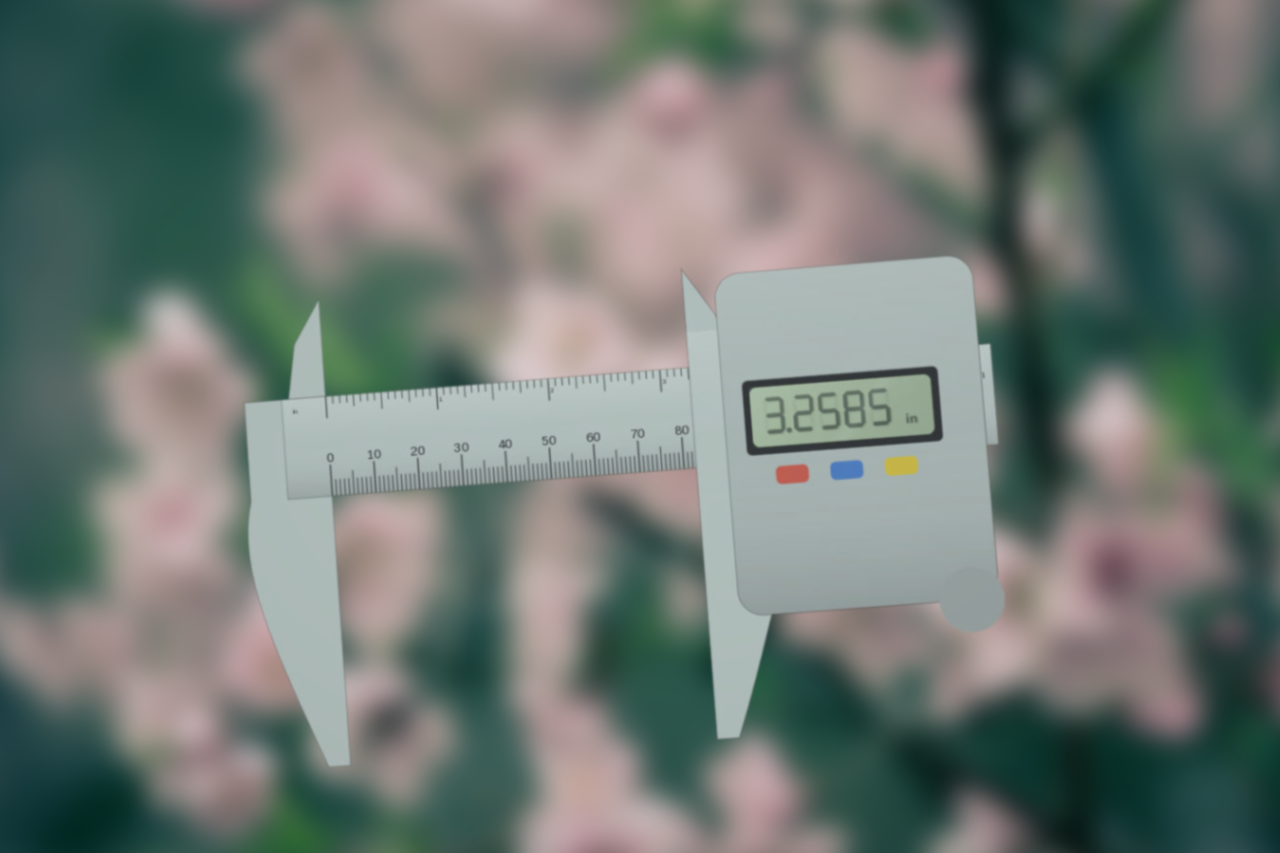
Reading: {"value": 3.2585, "unit": "in"}
